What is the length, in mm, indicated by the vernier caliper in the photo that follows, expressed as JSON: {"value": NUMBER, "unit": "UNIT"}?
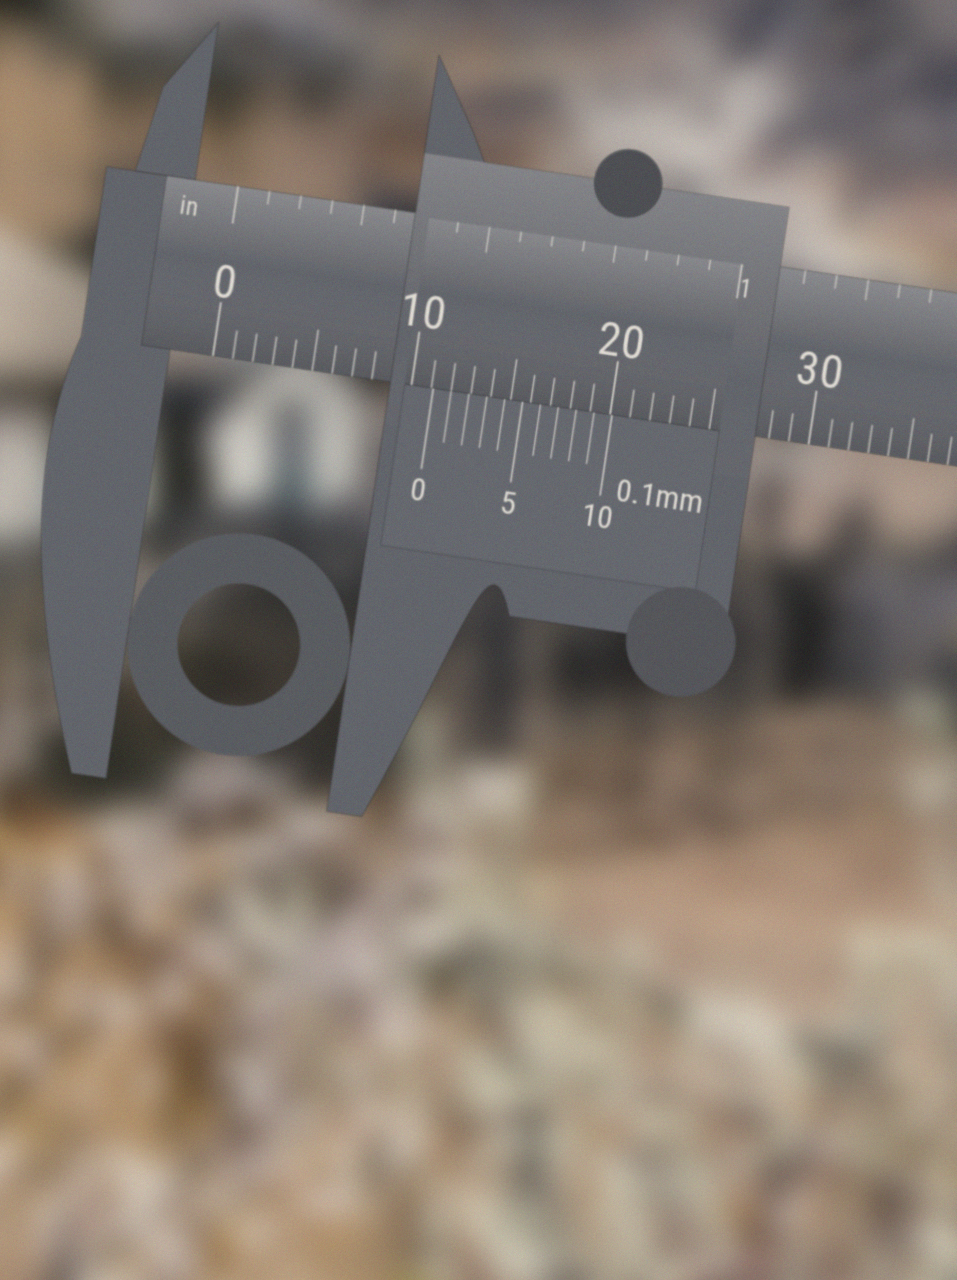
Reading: {"value": 11.1, "unit": "mm"}
